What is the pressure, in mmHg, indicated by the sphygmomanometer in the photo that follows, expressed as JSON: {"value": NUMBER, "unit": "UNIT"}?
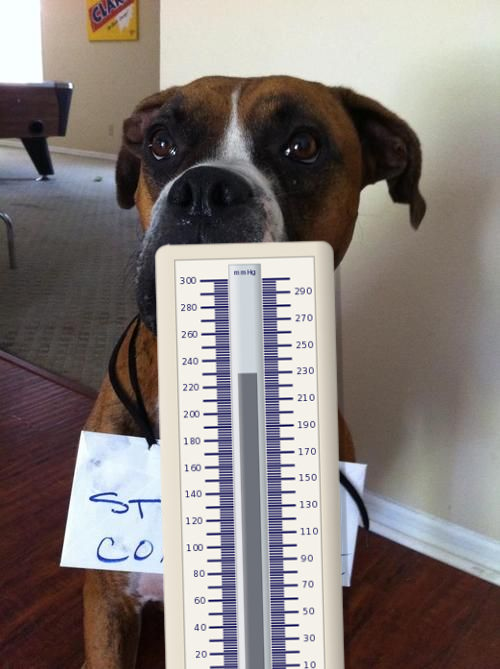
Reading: {"value": 230, "unit": "mmHg"}
